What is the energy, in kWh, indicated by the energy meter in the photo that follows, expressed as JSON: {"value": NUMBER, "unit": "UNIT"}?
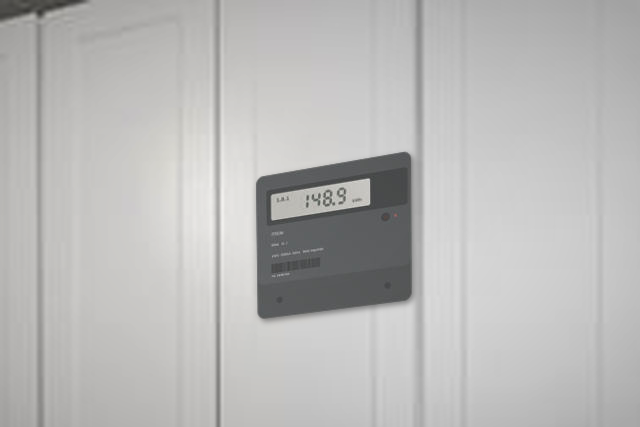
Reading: {"value": 148.9, "unit": "kWh"}
